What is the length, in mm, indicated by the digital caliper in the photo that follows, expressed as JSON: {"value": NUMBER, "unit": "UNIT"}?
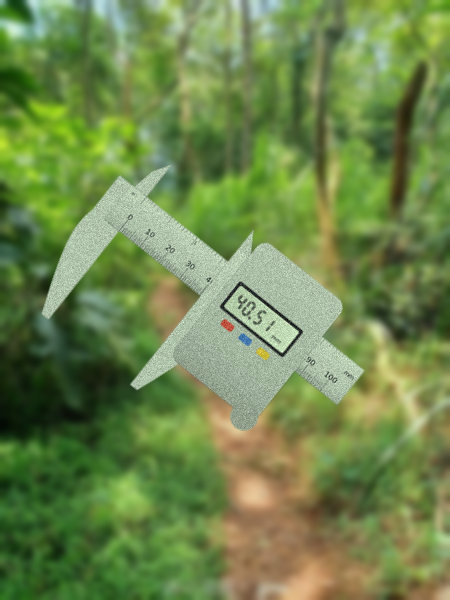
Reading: {"value": 40.51, "unit": "mm"}
